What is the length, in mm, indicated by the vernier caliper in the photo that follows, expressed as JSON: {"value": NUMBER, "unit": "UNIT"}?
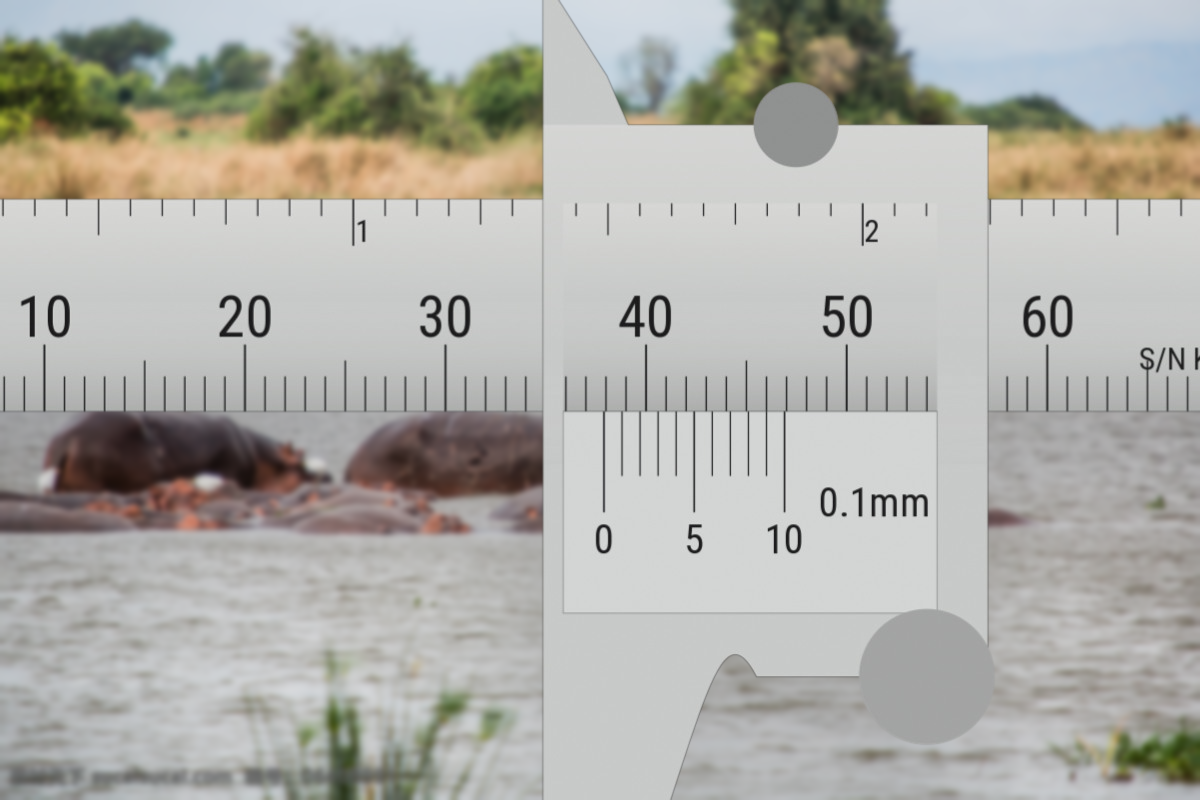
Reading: {"value": 37.9, "unit": "mm"}
